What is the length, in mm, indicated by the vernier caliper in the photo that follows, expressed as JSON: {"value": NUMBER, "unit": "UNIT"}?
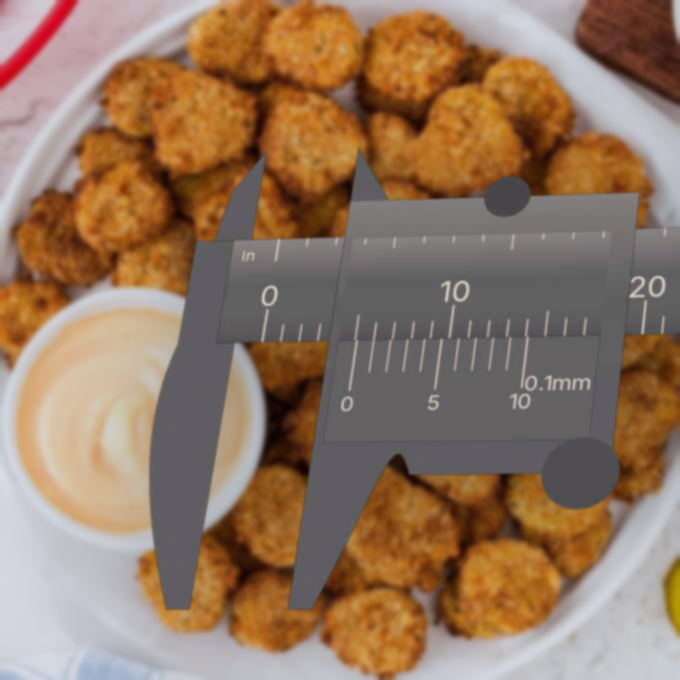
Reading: {"value": 5.1, "unit": "mm"}
